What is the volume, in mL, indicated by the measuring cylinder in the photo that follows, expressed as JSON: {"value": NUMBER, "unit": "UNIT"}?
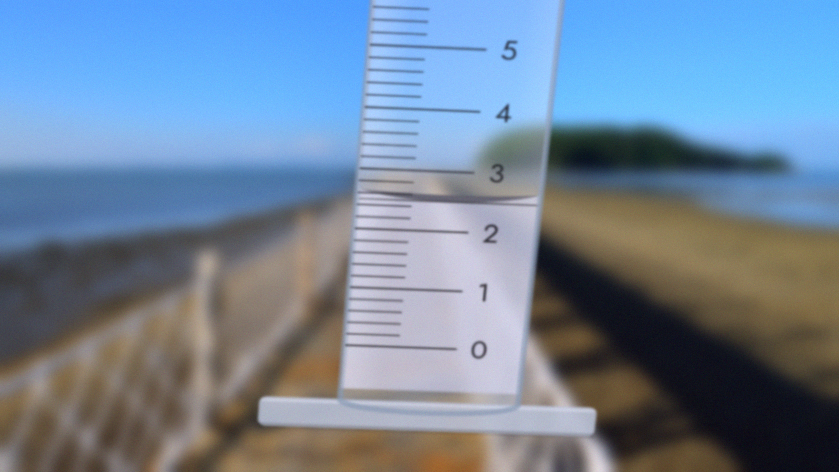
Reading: {"value": 2.5, "unit": "mL"}
